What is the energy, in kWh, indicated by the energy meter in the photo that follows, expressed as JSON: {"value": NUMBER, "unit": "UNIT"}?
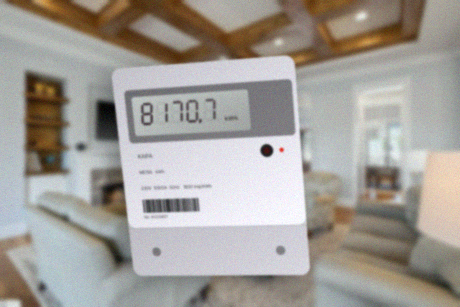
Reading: {"value": 8170.7, "unit": "kWh"}
